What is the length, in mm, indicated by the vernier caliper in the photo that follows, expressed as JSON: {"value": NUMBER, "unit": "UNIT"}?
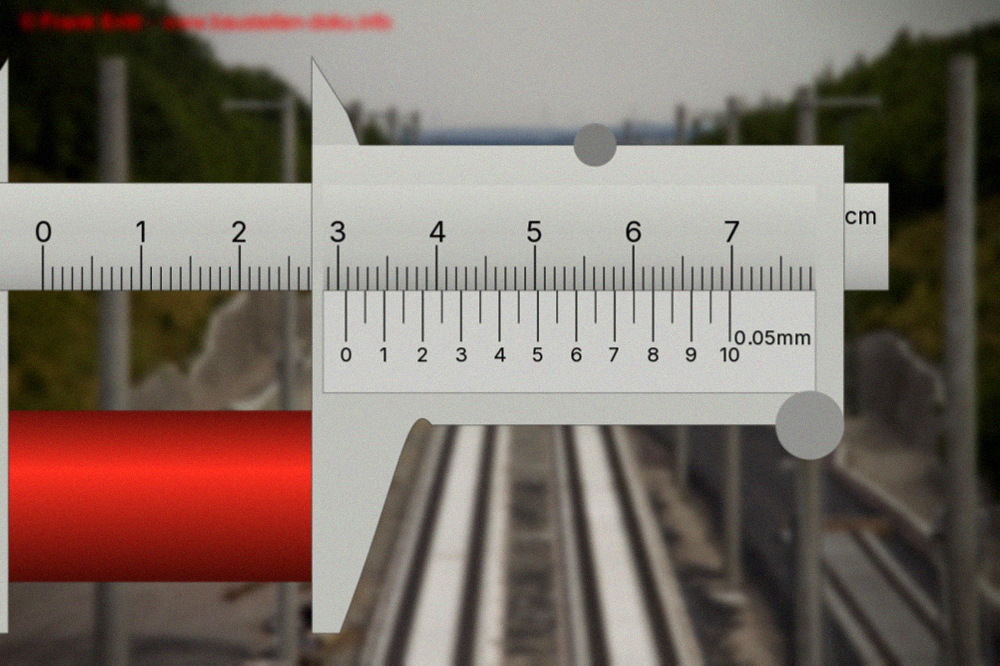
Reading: {"value": 30.8, "unit": "mm"}
